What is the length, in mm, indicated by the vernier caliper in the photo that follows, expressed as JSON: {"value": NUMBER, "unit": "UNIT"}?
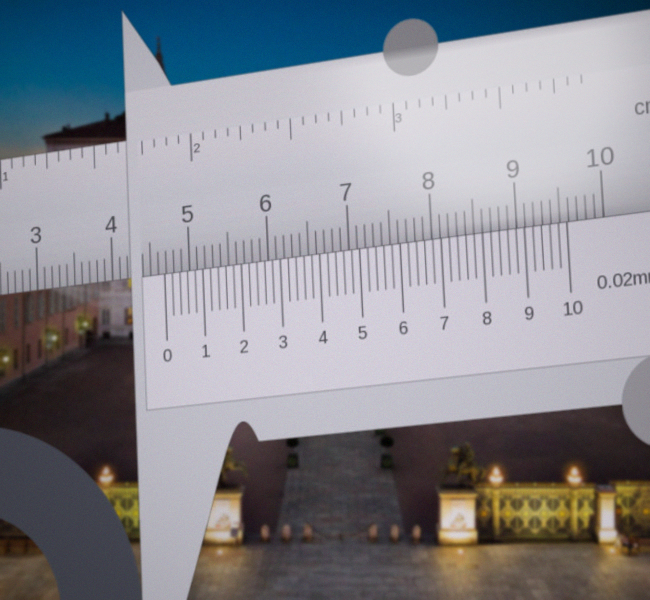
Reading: {"value": 46.8, "unit": "mm"}
